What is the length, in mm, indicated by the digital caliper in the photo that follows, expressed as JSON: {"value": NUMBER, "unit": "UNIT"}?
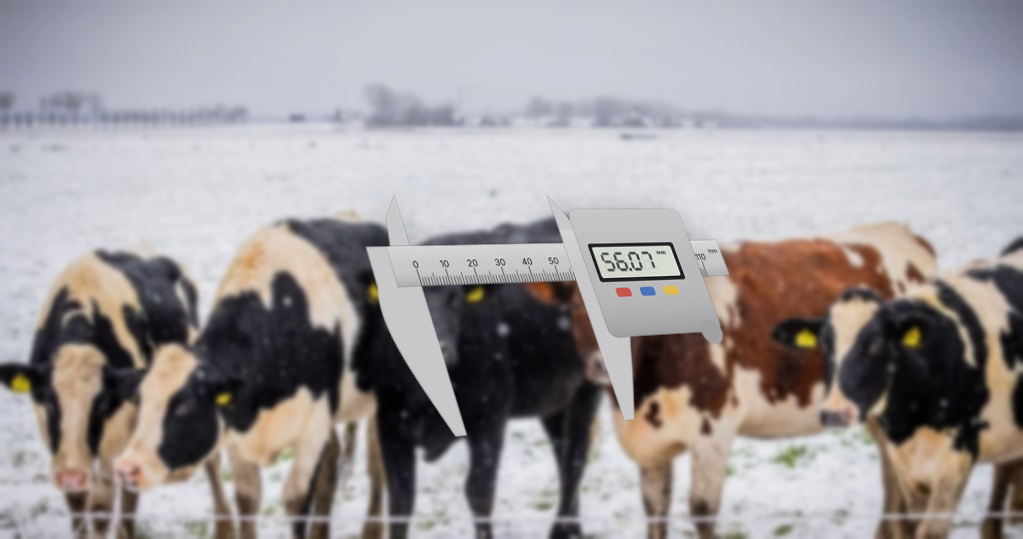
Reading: {"value": 56.07, "unit": "mm"}
